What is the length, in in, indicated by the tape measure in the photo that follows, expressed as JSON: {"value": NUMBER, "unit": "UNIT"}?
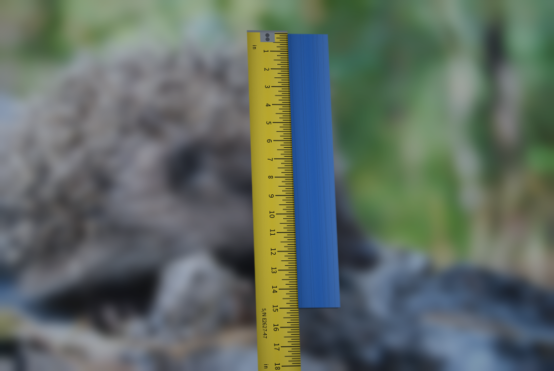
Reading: {"value": 15, "unit": "in"}
